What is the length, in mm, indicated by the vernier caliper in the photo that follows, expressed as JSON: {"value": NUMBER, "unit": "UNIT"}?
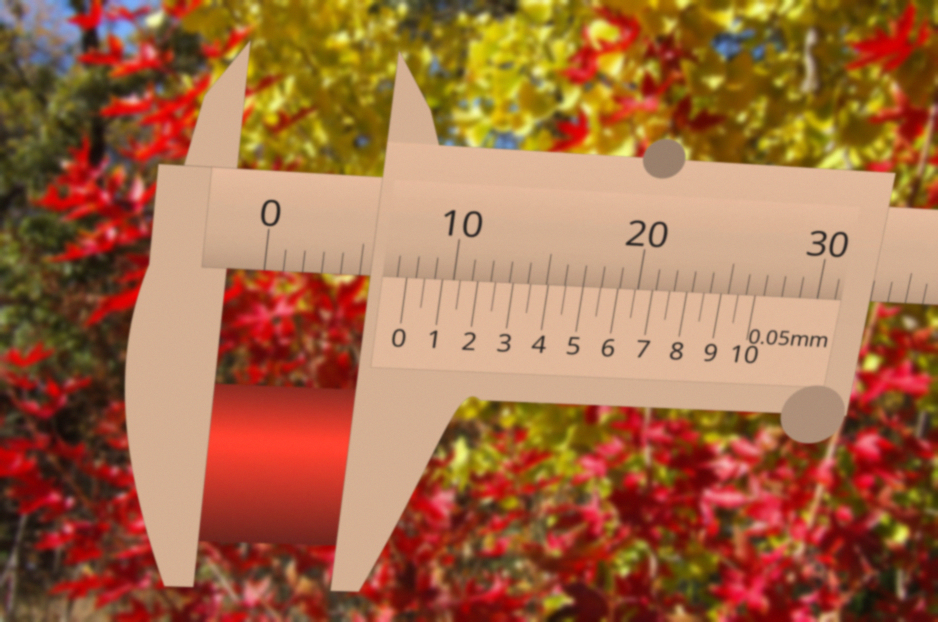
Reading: {"value": 7.5, "unit": "mm"}
